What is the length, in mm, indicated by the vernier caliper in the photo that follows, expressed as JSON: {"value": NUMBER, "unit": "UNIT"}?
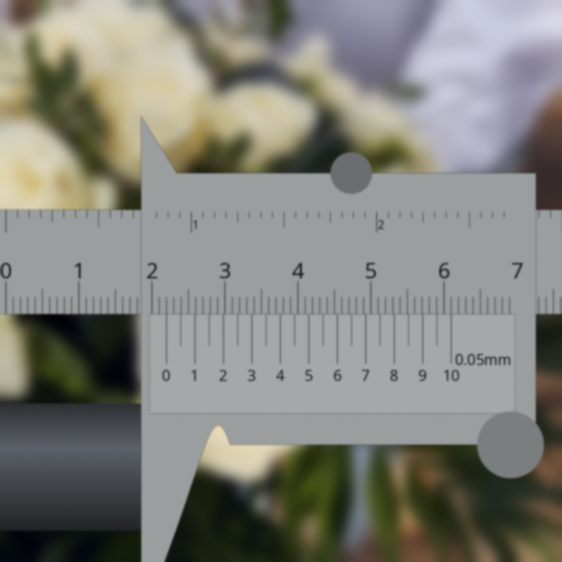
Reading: {"value": 22.0, "unit": "mm"}
